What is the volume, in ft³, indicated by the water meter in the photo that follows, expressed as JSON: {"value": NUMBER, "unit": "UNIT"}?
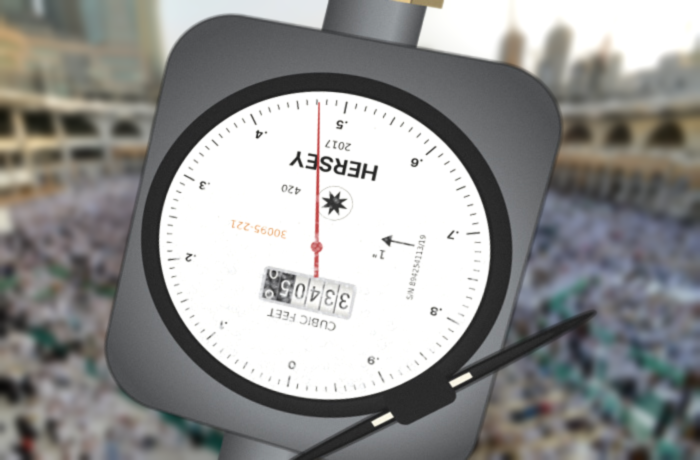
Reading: {"value": 334058.47, "unit": "ft³"}
